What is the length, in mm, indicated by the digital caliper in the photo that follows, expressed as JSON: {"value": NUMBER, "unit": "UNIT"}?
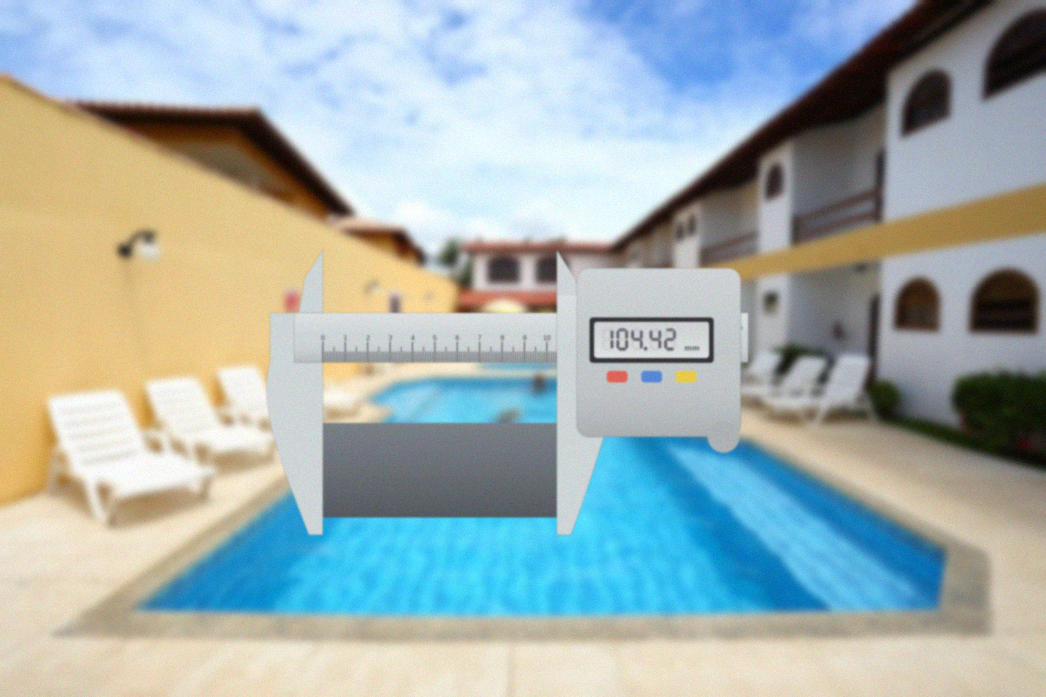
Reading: {"value": 104.42, "unit": "mm"}
